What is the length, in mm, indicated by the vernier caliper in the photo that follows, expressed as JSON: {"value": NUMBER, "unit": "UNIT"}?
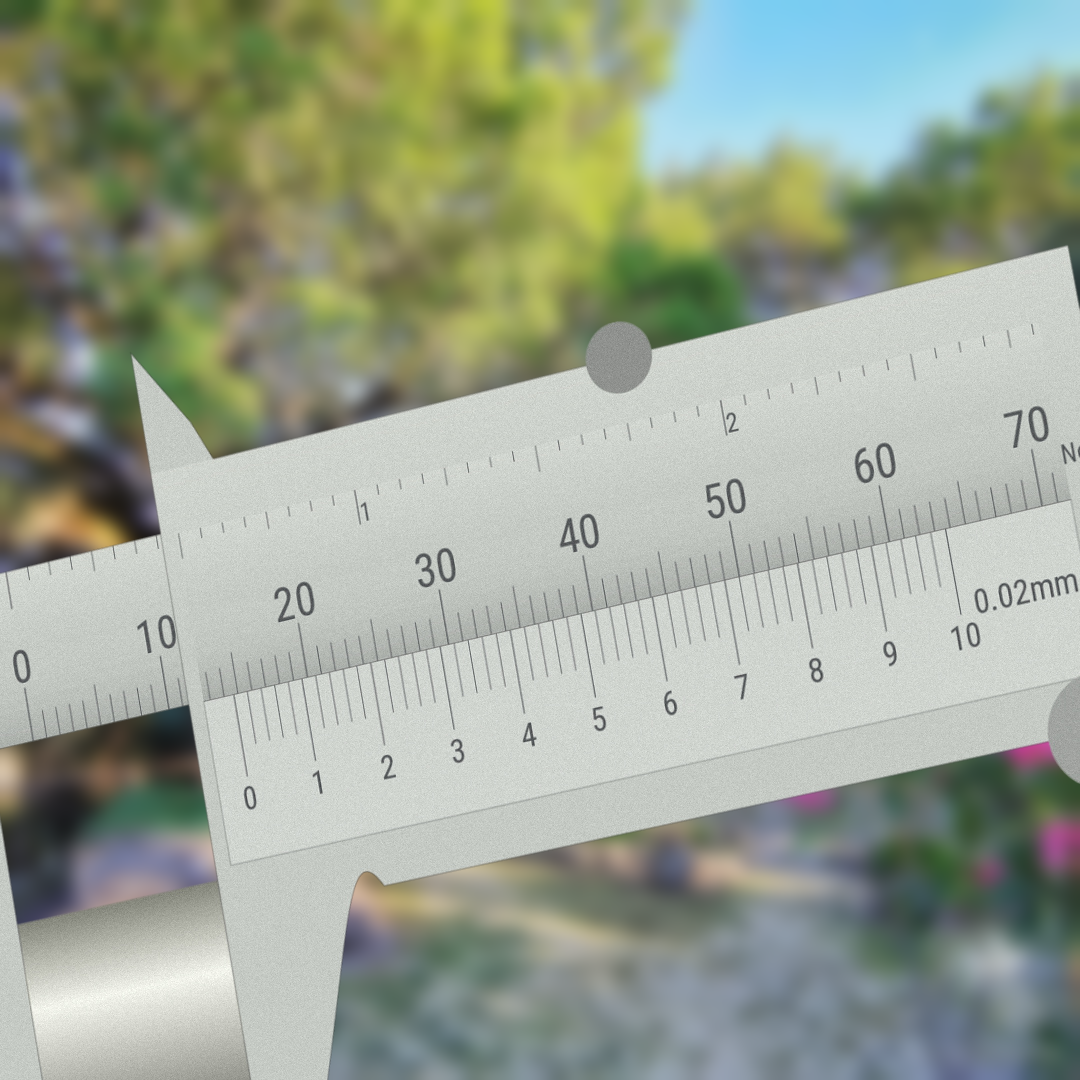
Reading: {"value": 14.7, "unit": "mm"}
